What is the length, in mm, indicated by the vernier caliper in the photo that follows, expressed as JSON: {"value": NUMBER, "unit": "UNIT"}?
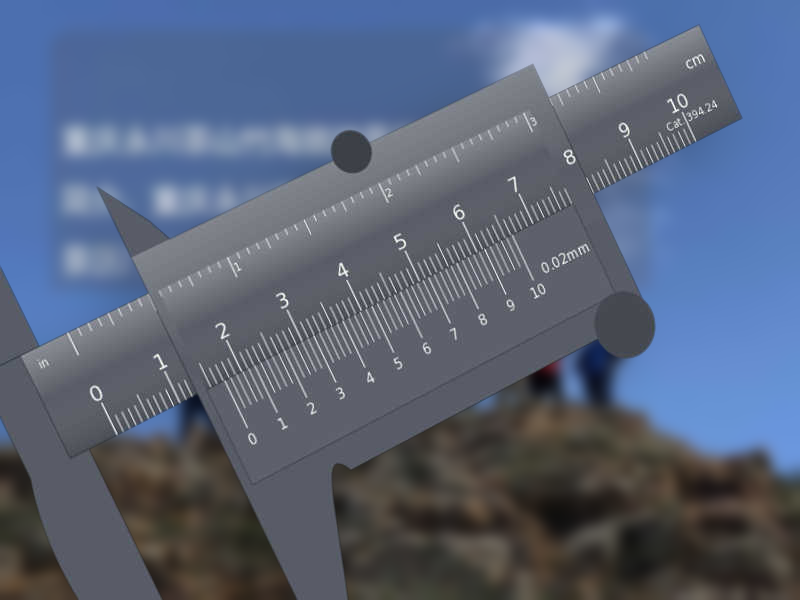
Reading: {"value": 17.2, "unit": "mm"}
